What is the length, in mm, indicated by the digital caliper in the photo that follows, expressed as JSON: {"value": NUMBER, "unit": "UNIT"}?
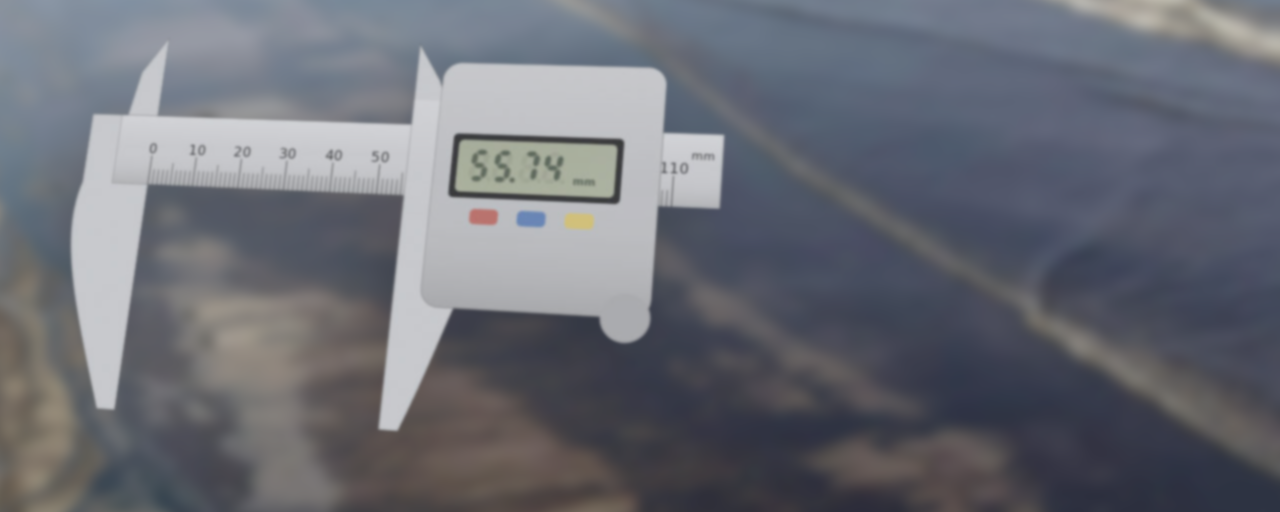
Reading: {"value": 55.74, "unit": "mm"}
